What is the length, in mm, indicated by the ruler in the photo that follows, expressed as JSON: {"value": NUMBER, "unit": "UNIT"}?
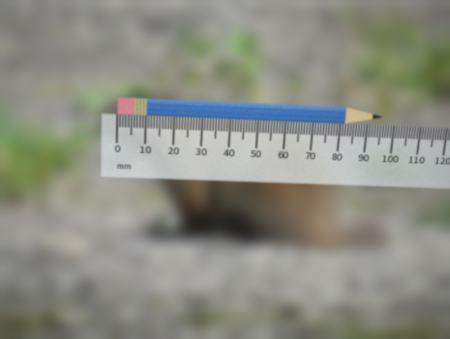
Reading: {"value": 95, "unit": "mm"}
